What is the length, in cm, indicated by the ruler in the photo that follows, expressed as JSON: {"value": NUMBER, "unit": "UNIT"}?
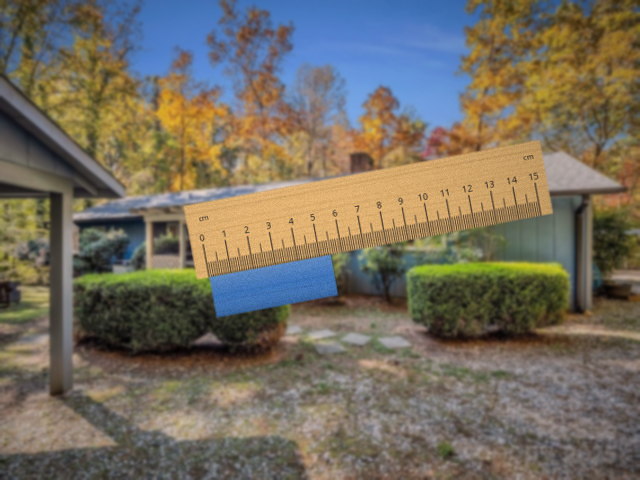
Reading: {"value": 5.5, "unit": "cm"}
